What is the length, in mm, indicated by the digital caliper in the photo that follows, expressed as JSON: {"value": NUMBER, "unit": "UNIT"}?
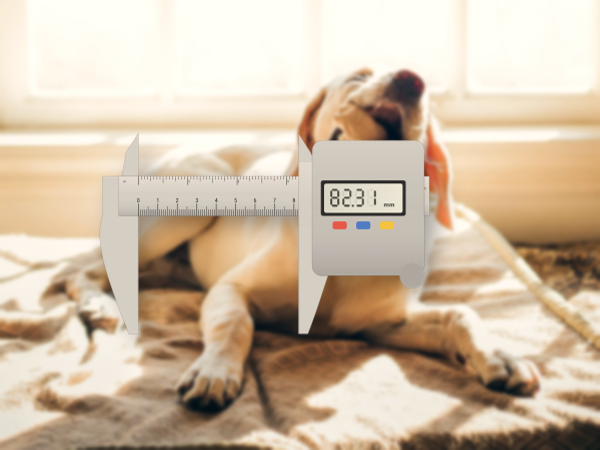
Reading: {"value": 82.31, "unit": "mm"}
